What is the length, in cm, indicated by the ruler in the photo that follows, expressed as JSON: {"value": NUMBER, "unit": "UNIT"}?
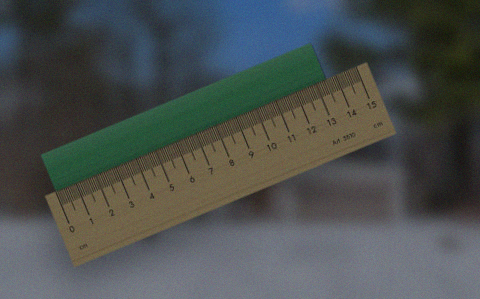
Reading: {"value": 13.5, "unit": "cm"}
